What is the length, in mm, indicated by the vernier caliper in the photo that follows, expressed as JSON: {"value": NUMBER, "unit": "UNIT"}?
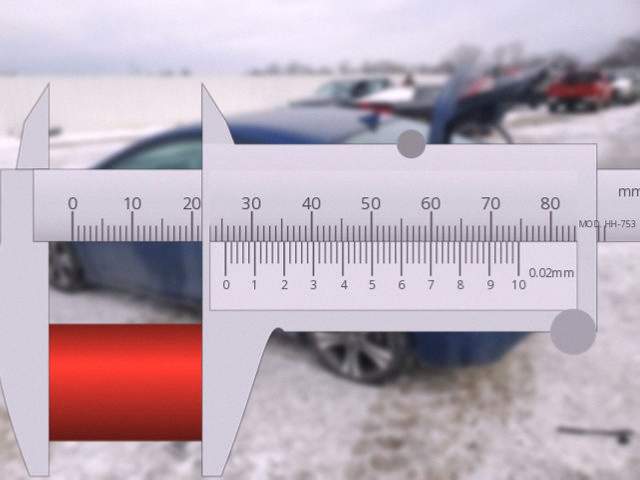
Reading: {"value": 25.6, "unit": "mm"}
